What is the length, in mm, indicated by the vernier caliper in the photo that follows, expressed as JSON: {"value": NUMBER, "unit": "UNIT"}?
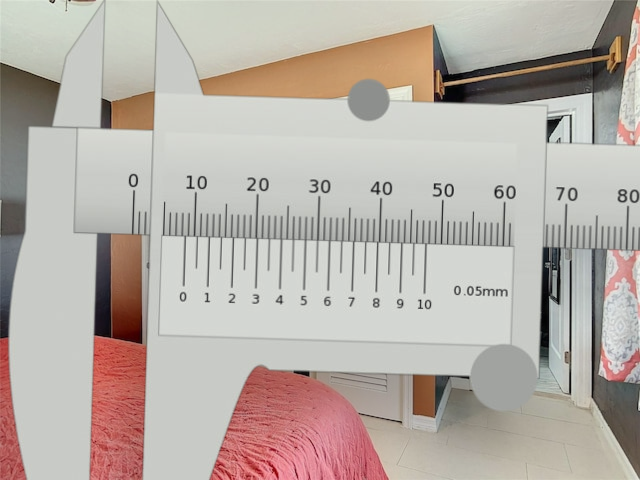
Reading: {"value": 8.5, "unit": "mm"}
